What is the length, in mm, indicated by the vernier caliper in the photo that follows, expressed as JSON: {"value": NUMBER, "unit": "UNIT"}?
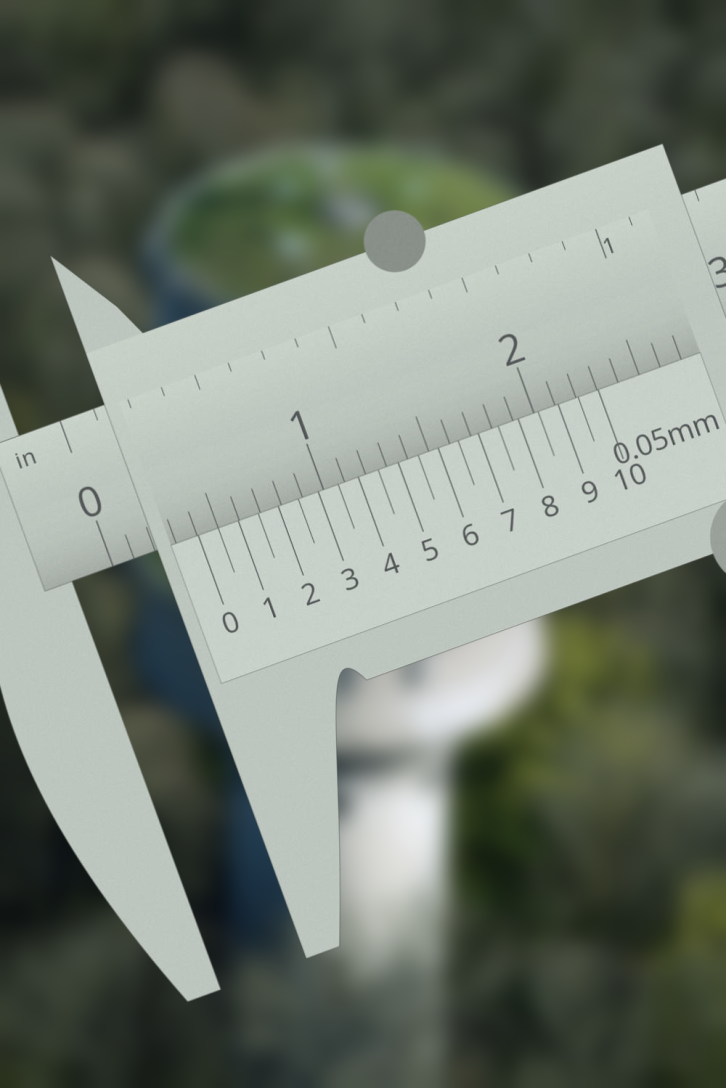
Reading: {"value": 4.05, "unit": "mm"}
